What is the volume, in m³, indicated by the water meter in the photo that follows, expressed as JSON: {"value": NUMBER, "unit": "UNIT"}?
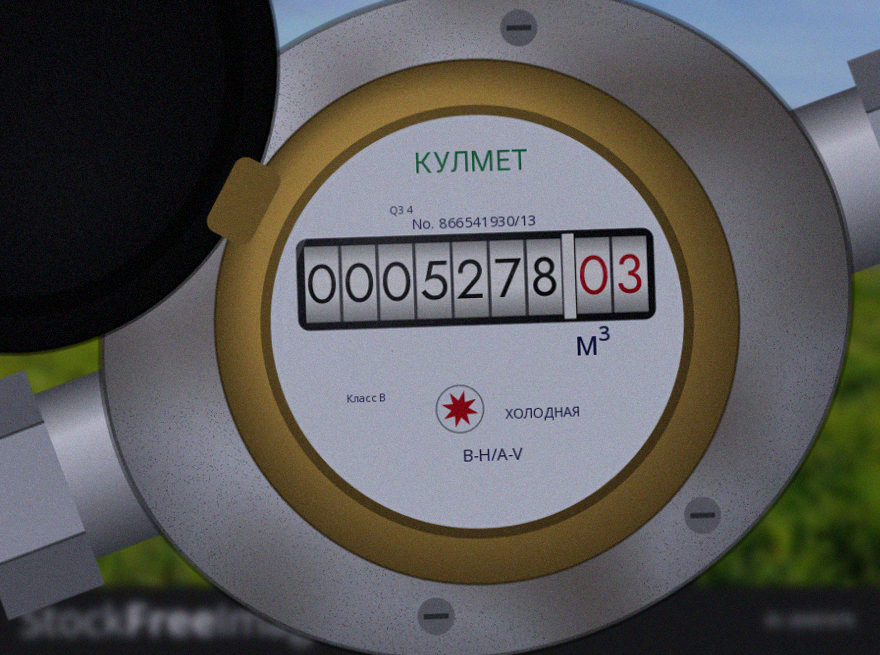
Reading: {"value": 5278.03, "unit": "m³"}
